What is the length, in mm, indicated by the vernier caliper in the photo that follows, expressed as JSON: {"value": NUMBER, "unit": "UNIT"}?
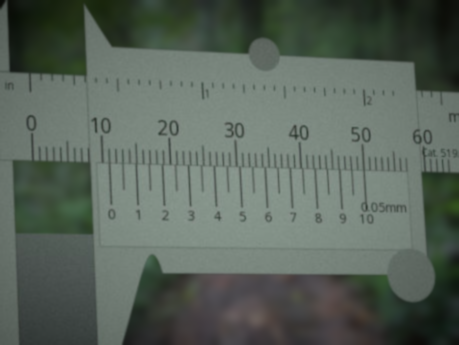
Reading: {"value": 11.0, "unit": "mm"}
